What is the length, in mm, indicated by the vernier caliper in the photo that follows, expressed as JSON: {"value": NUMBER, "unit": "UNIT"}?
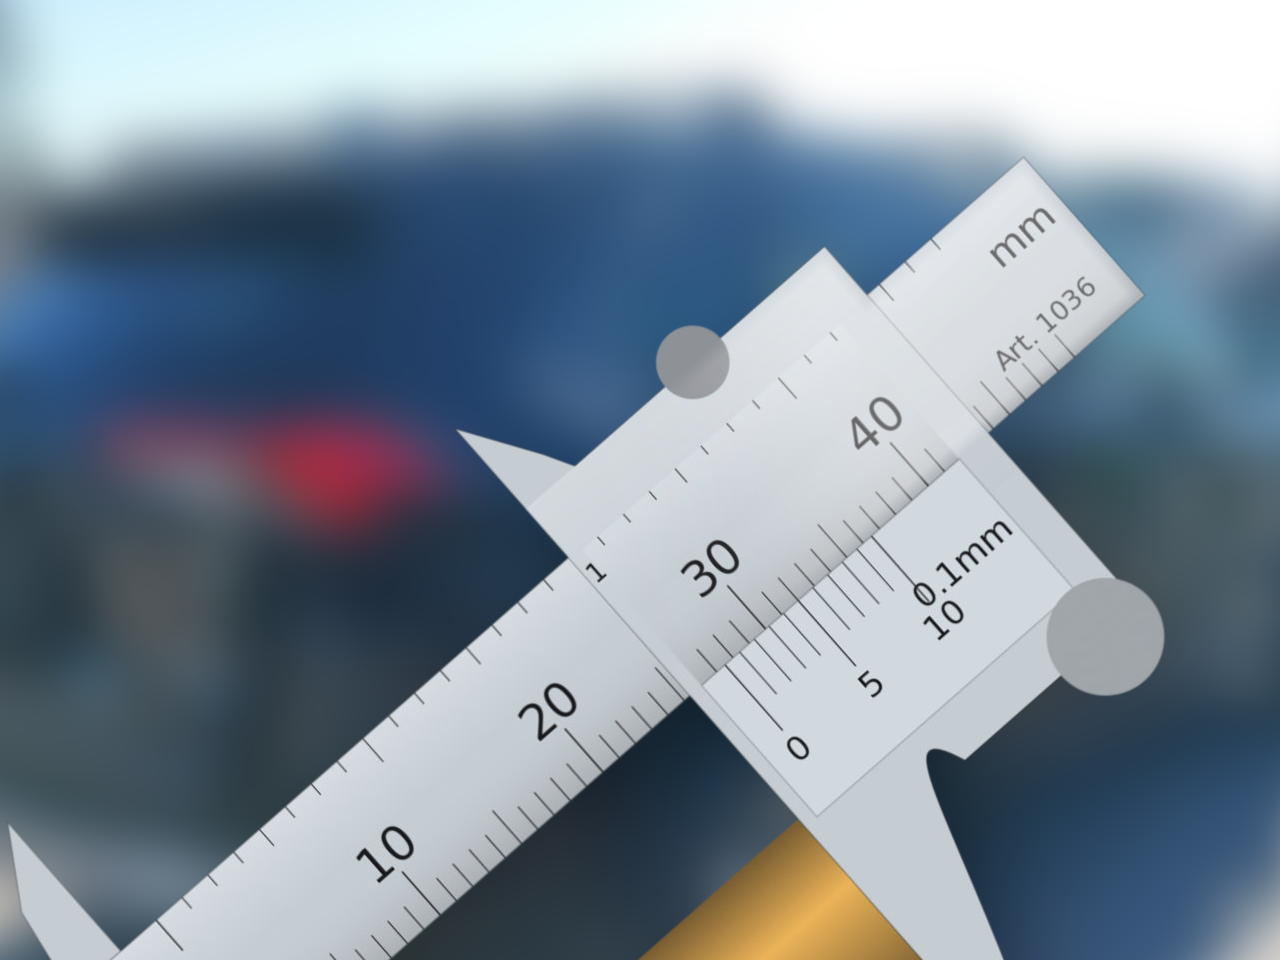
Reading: {"value": 27.5, "unit": "mm"}
